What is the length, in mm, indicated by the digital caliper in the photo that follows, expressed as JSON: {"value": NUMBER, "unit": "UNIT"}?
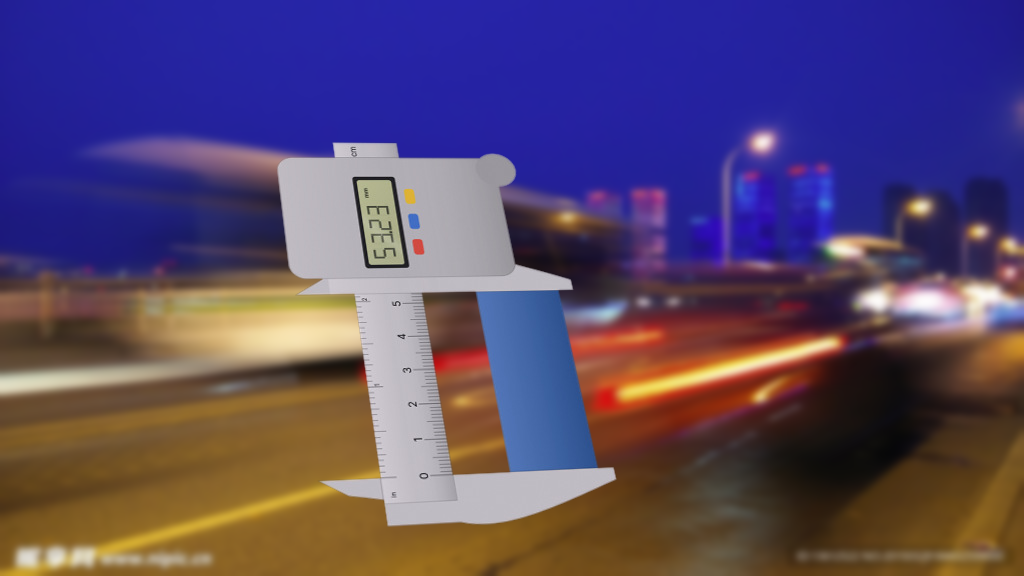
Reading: {"value": 53.23, "unit": "mm"}
